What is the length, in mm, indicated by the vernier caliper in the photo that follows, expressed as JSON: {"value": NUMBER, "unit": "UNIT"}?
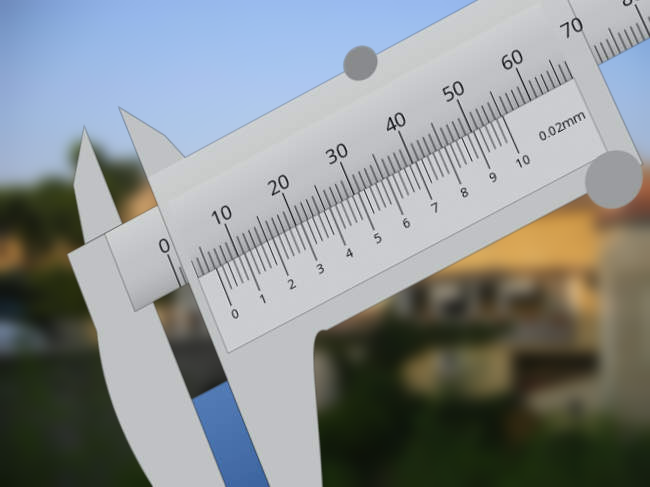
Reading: {"value": 6.2, "unit": "mm"}
